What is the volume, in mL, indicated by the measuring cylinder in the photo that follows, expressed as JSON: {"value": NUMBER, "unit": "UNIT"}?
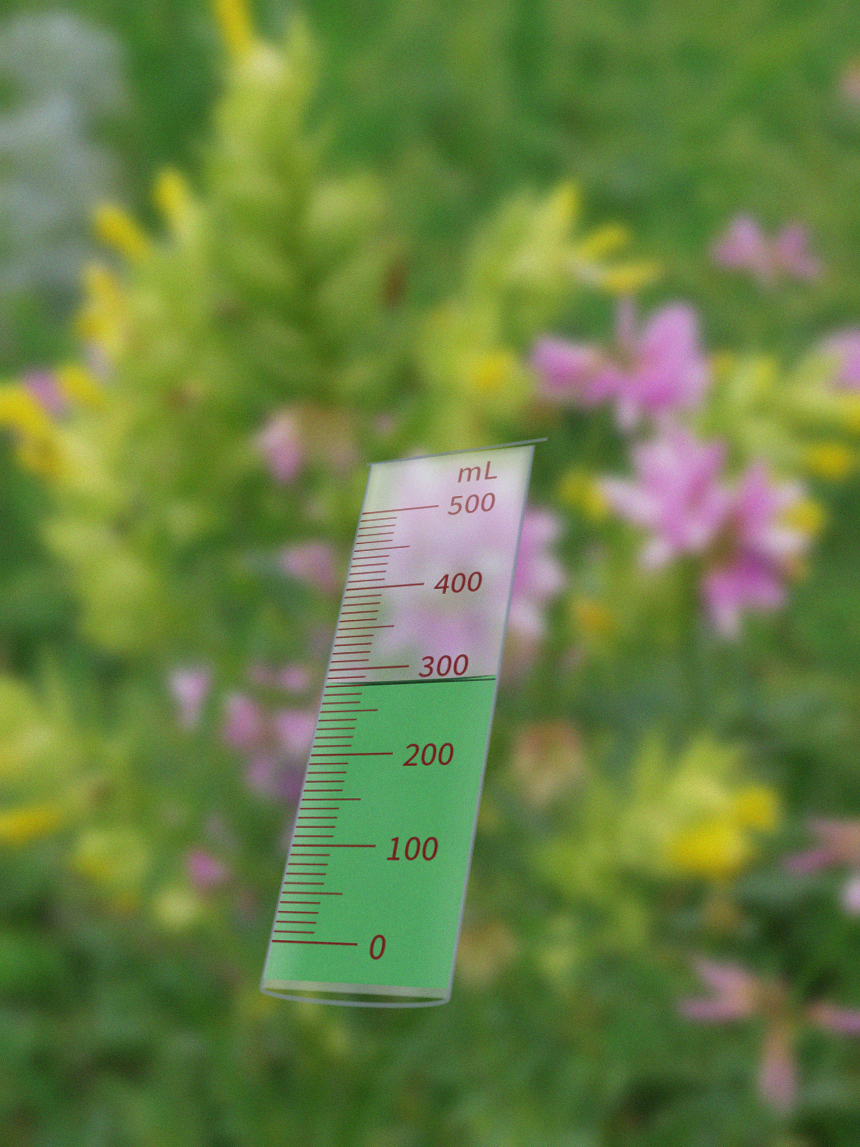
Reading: {"value": 280, "unit": "mL"}
